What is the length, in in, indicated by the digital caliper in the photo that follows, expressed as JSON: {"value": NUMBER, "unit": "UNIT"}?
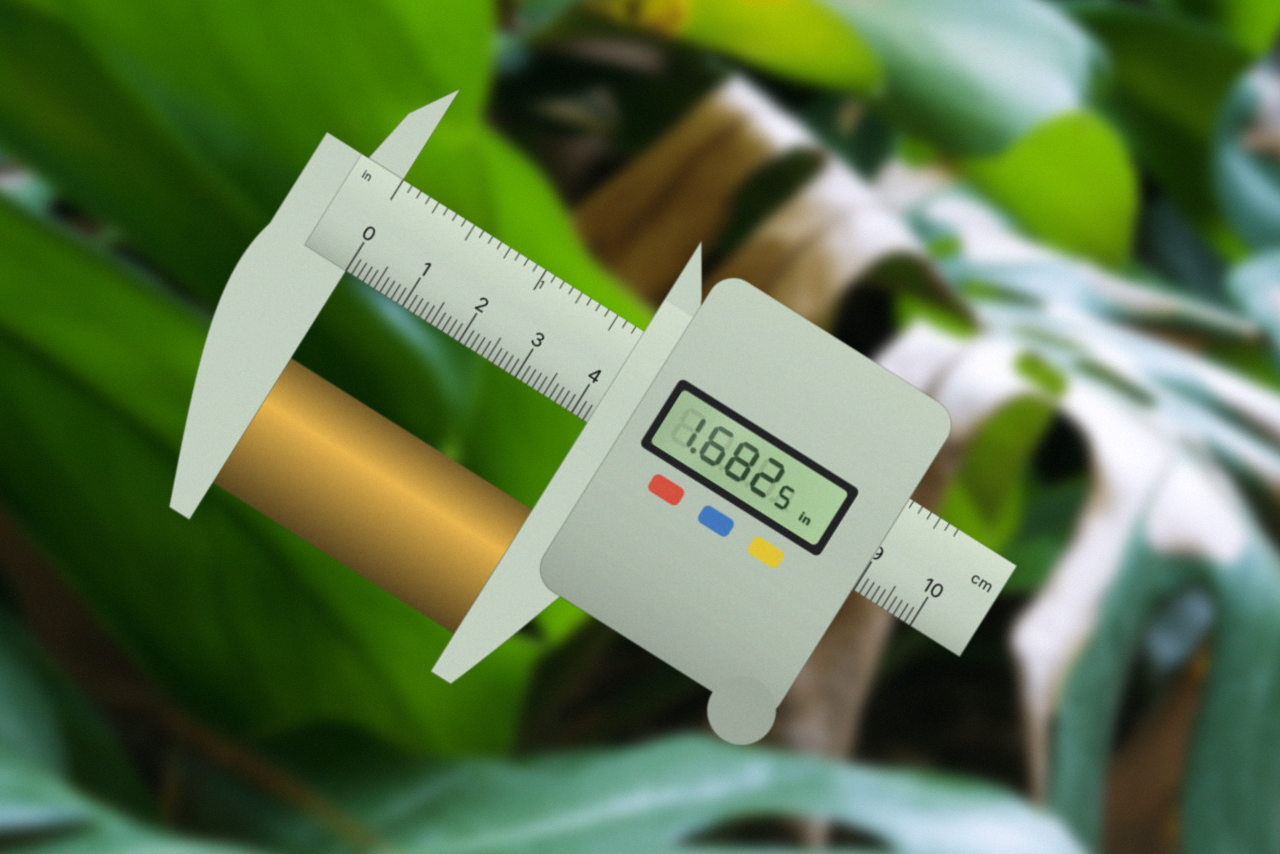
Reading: {"value": 1.6825, "unit": "in"}
